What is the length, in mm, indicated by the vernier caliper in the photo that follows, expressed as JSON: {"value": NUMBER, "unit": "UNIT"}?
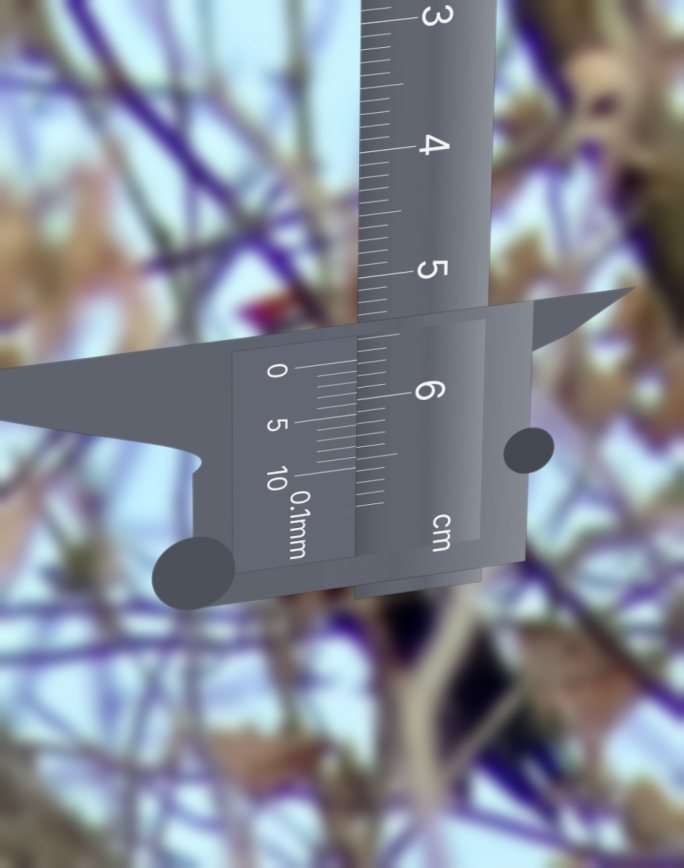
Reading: {"value": 56.7, "unit": "mm"}
